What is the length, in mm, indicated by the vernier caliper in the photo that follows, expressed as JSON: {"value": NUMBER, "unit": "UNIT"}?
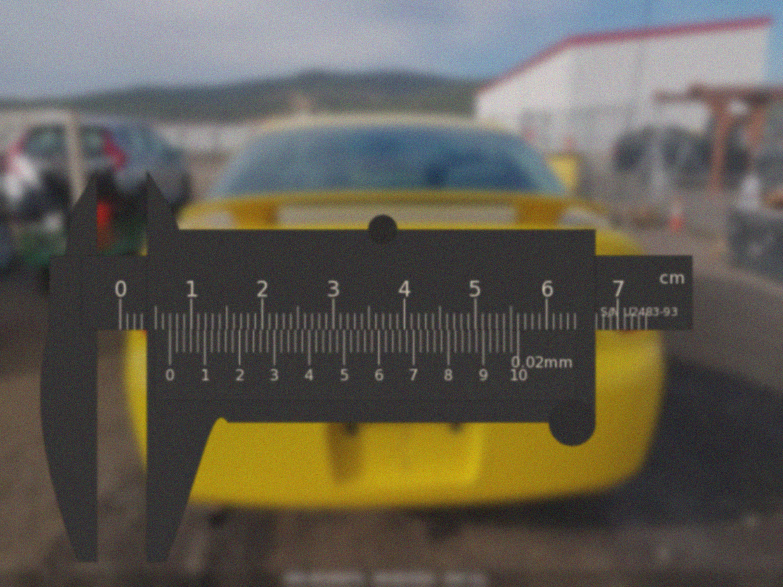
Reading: {"value": 7.0, "unit": "mm"}
